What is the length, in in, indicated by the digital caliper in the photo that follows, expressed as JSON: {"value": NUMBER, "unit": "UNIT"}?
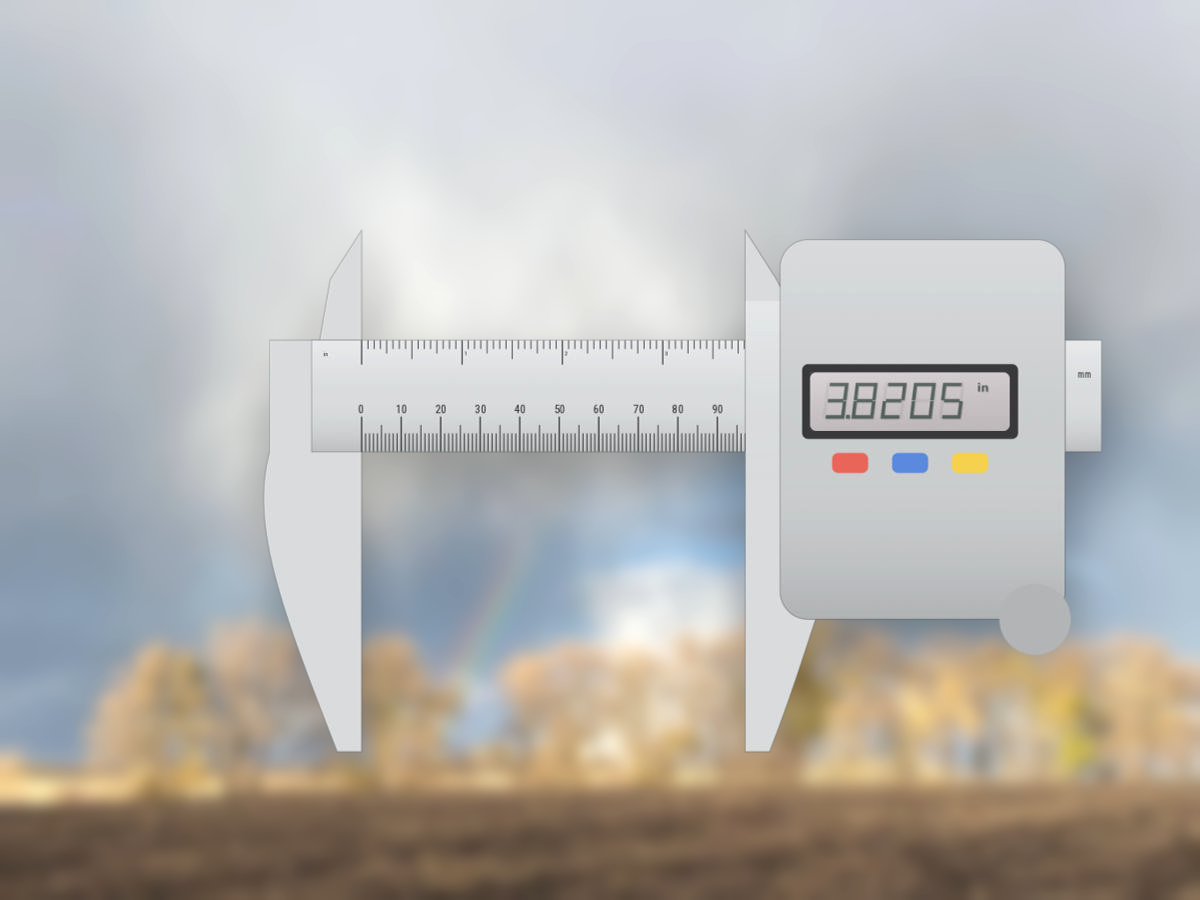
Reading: {"value": 3.8205, "unit": "in"}
